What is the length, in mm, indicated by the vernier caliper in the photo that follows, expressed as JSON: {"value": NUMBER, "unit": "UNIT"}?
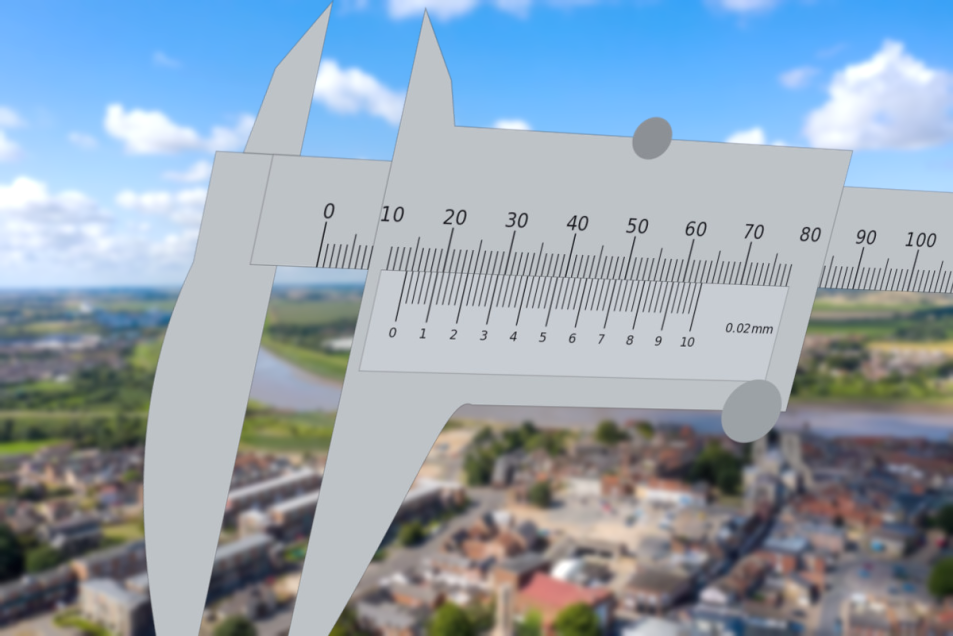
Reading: {"value": 14.2, "unit": "mm"}
